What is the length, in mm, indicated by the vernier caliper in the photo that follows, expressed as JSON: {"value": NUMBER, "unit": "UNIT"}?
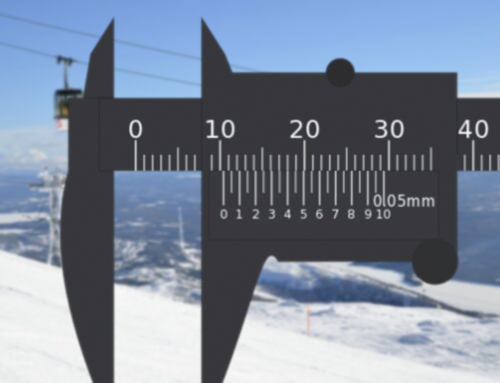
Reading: {"value": 10.4, "unit": "mm"}
